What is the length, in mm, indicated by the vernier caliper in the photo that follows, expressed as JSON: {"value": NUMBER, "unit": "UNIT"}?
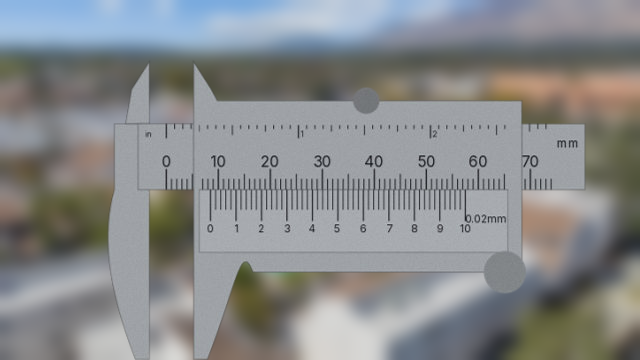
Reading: {"value": 8.5, "unit": "mm"}
